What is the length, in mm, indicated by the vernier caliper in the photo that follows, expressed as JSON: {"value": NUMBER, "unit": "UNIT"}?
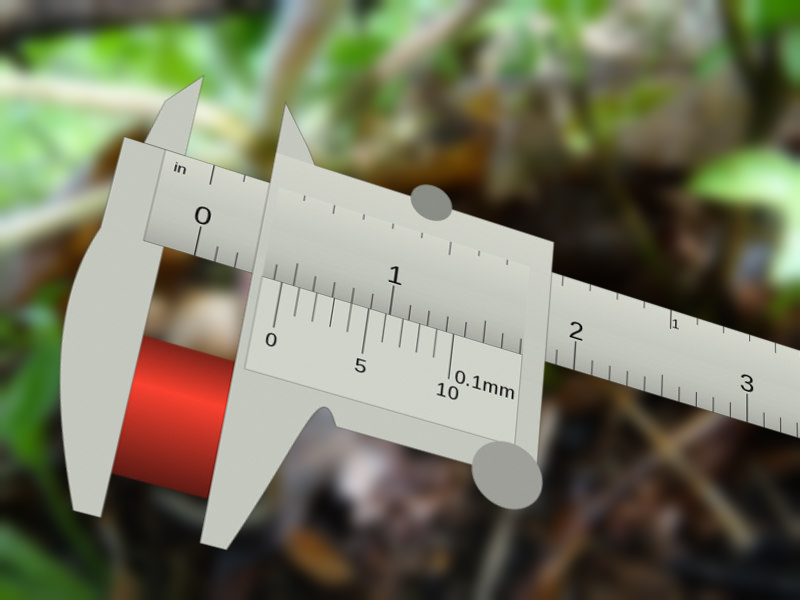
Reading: {"value": 4.4, "unit": "mm"}
